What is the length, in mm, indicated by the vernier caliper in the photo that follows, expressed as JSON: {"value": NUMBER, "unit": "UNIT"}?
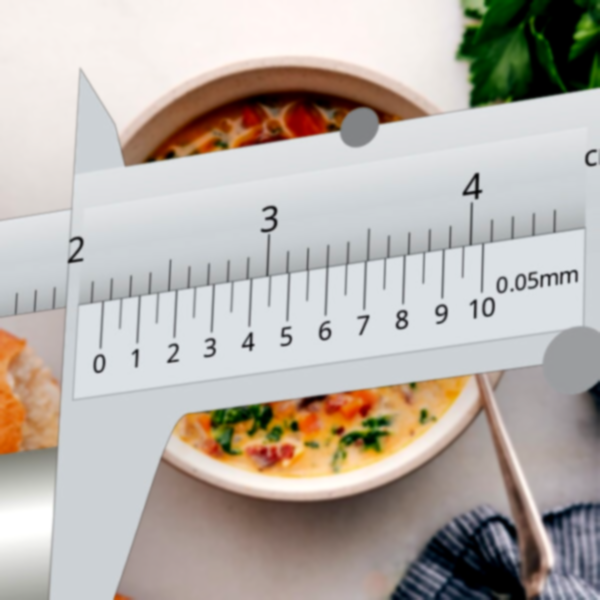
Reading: {"value": 21.6, "unit": "mm"}
